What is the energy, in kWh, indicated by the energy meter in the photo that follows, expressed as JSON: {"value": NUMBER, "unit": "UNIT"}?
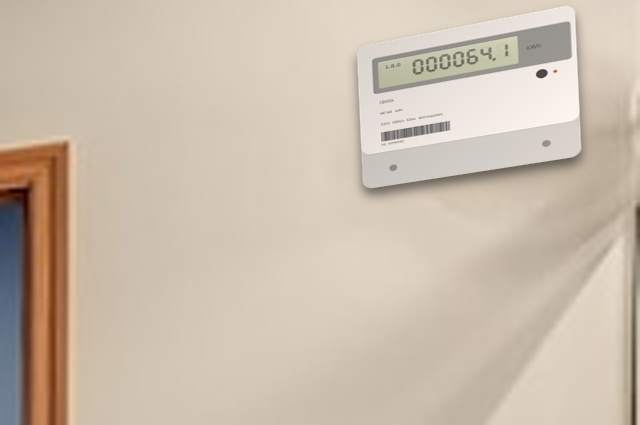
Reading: {"value": 64.1, "unit": "kWh"}
